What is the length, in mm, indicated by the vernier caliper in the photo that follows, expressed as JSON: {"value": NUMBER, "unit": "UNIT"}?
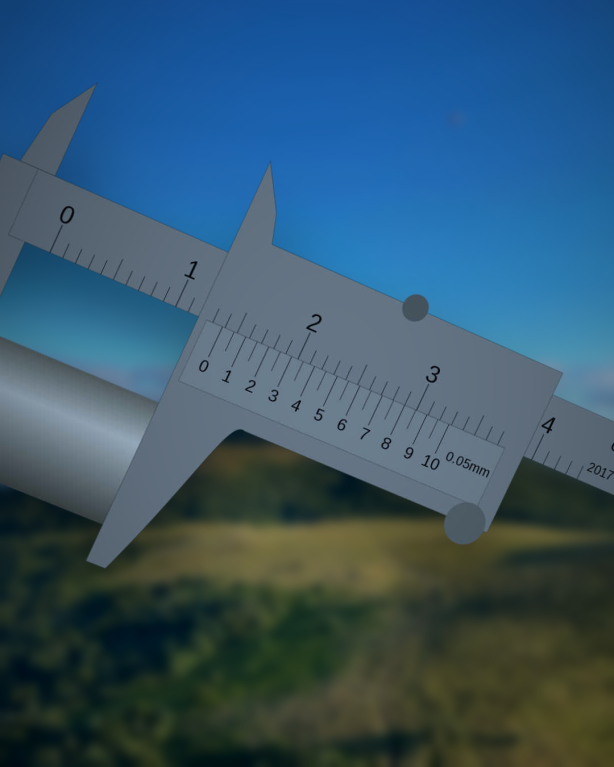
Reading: {"value": 13.8, "unit": "mm"}
